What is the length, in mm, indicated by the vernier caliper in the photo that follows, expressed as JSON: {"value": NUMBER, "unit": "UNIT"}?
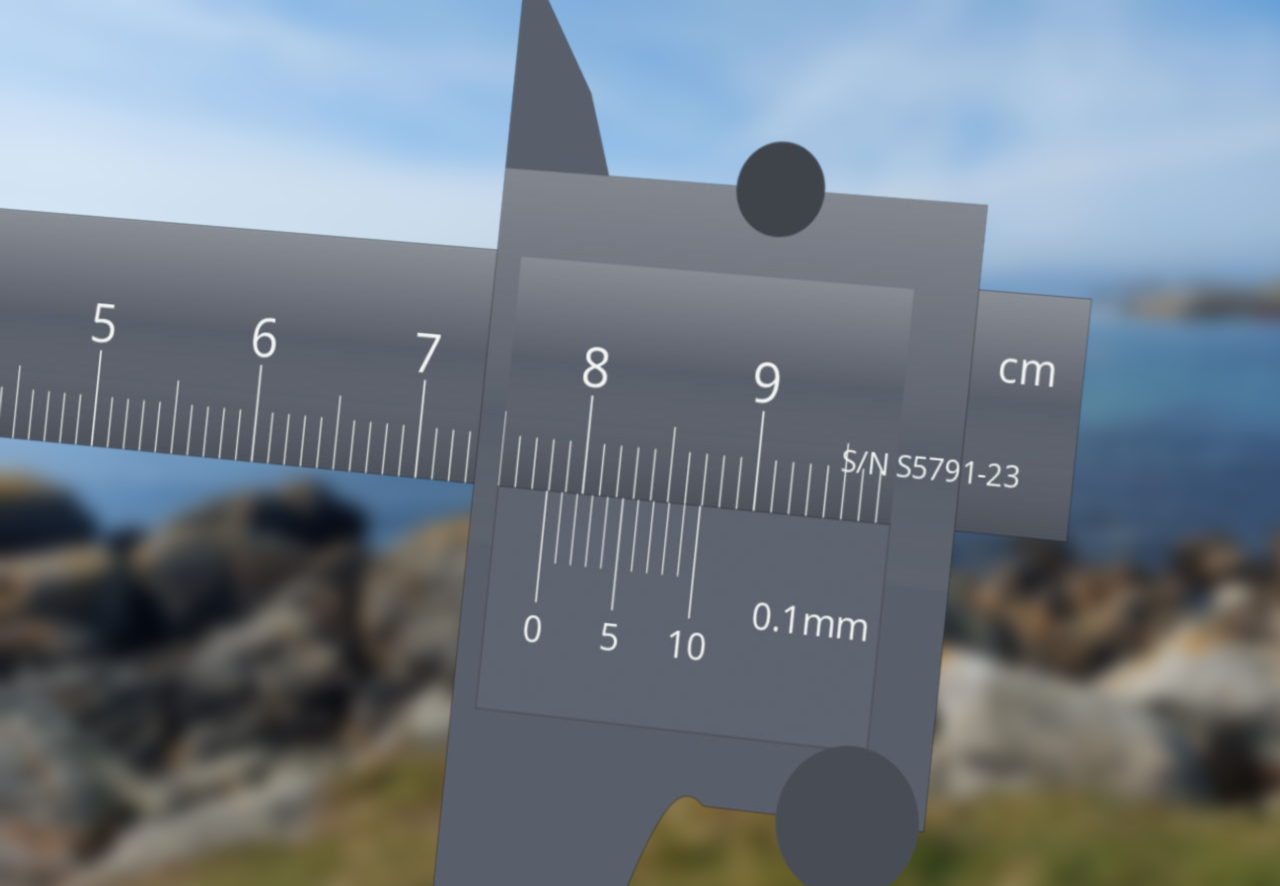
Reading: {"value": 77.9, "unit": "mm"}
